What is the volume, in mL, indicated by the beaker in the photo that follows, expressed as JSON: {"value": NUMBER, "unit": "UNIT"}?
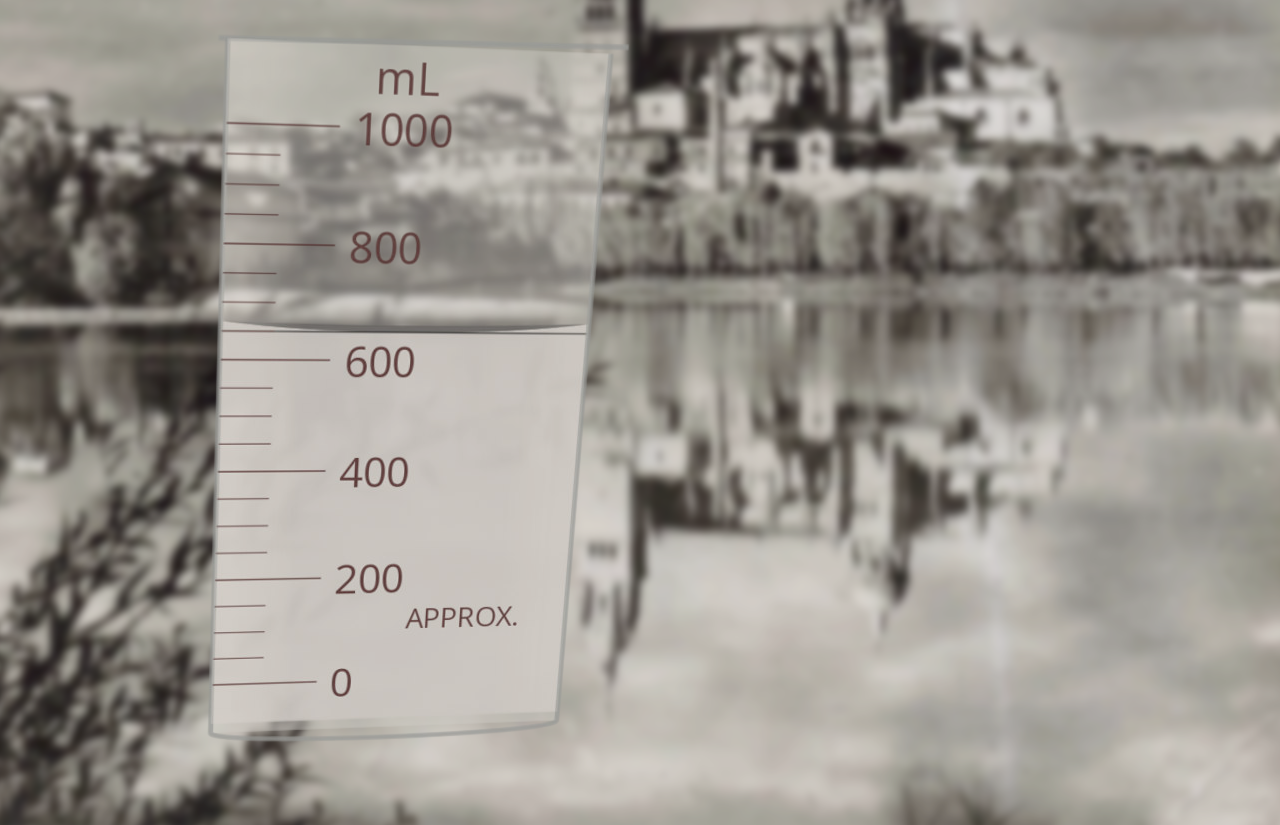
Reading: {"value": 650, "unit": "mL"}
